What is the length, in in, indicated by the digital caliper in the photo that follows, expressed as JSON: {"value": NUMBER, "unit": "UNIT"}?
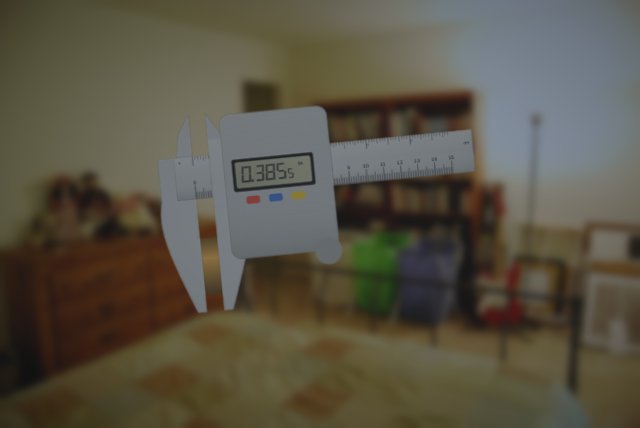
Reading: {"value": 0.3855, "unit": "in"}
